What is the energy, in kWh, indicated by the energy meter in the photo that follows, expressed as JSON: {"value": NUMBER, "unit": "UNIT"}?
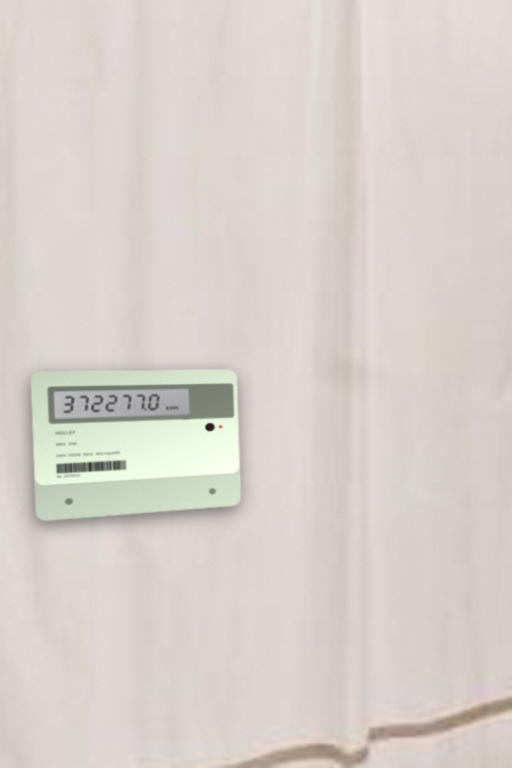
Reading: {"value": 372277.0, "unit": "kWh"}
